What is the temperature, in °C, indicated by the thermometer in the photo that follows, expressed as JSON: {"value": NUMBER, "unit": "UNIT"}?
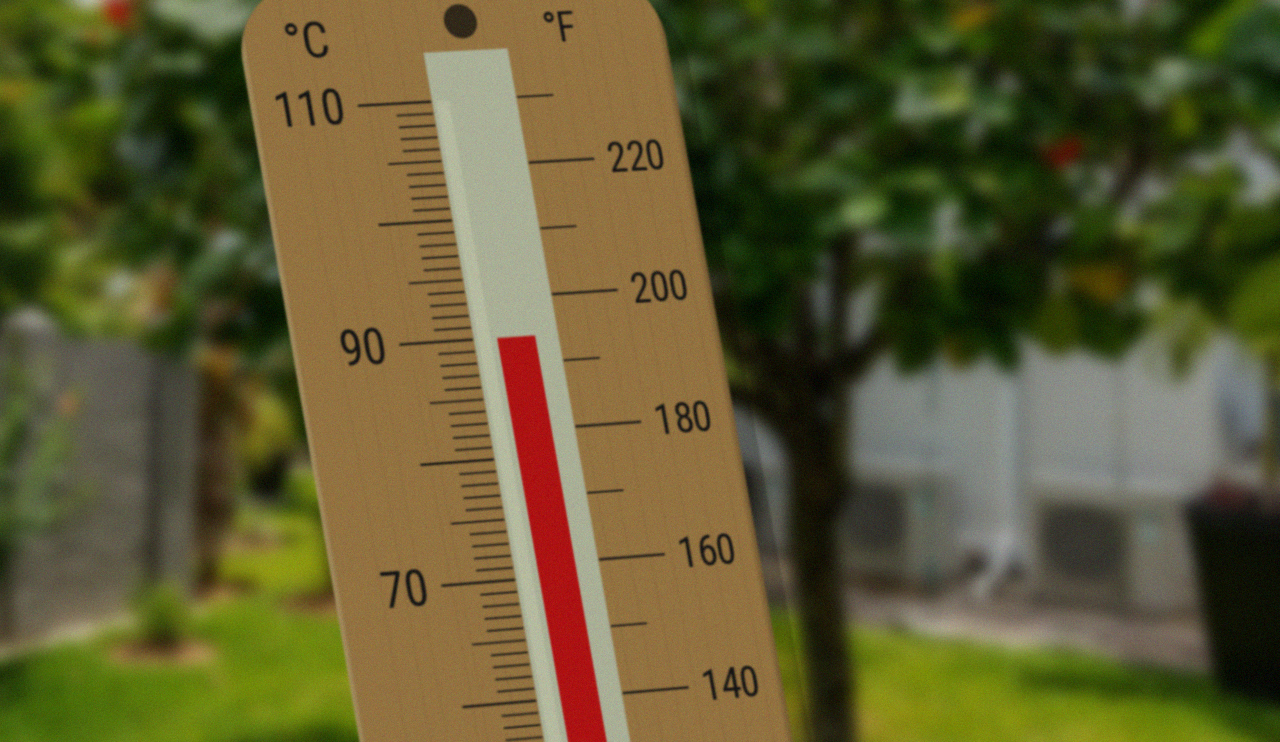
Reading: {"value": 90, "unit": "°C"}
